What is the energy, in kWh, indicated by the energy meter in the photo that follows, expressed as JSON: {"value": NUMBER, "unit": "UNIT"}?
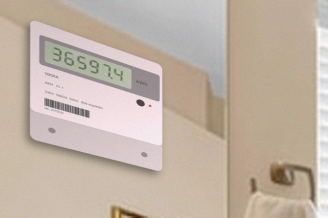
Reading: {"value": 36597.4, "unit": "kWh"}
